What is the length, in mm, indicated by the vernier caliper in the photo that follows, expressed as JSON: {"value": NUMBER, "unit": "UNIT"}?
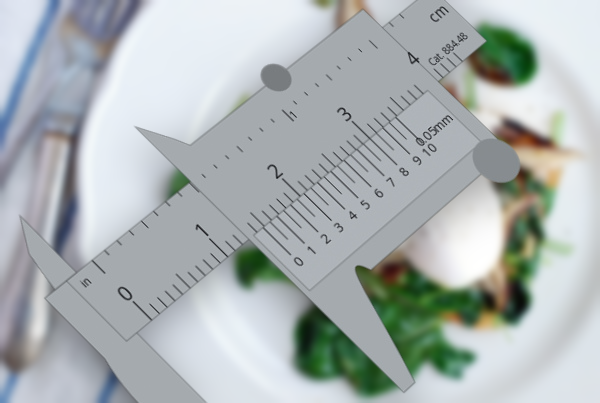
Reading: {"value": 14.8, "unit": "mm"}
